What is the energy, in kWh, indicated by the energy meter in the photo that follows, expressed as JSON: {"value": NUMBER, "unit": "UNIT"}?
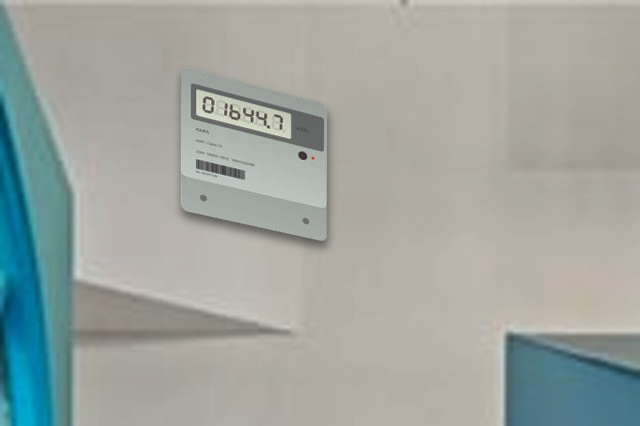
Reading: {"value": 1644.7, "unit": "kWh"}
